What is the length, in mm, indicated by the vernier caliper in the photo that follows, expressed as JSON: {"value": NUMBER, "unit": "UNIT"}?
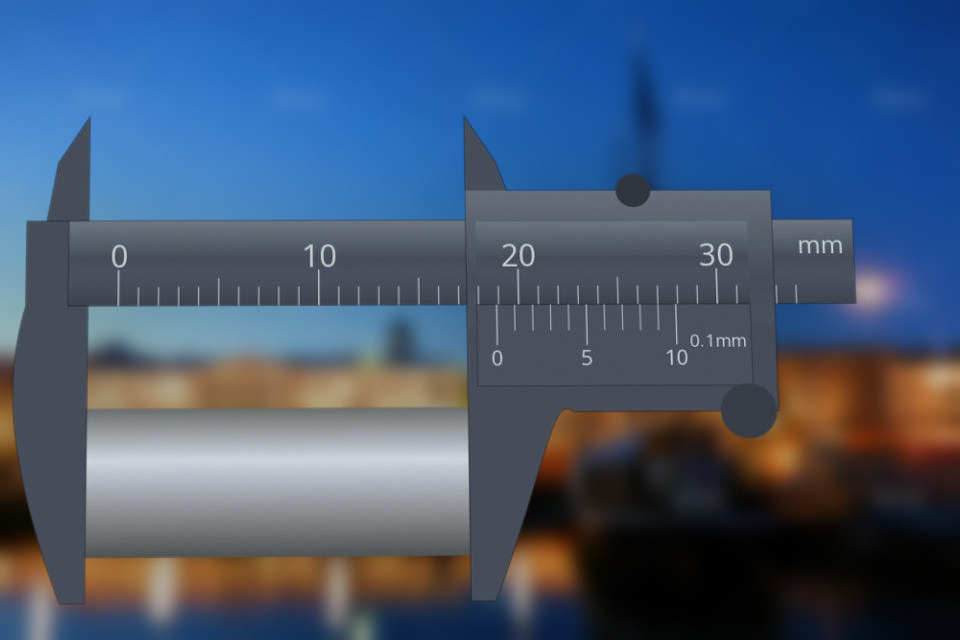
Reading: {"value": 18.9, "unit": "mm"}
